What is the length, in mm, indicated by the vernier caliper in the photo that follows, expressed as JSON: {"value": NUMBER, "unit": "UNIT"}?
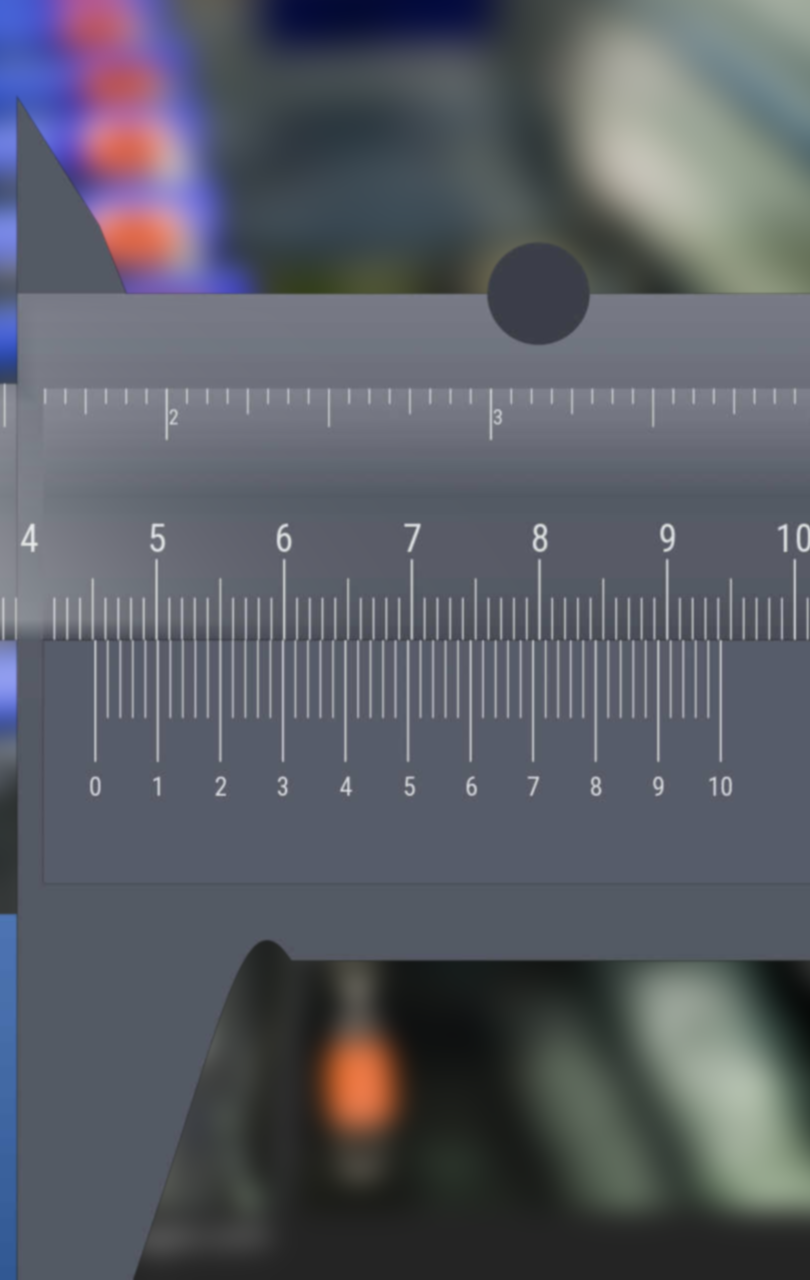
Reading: {"value": 45.2, "unit": "mm"}
